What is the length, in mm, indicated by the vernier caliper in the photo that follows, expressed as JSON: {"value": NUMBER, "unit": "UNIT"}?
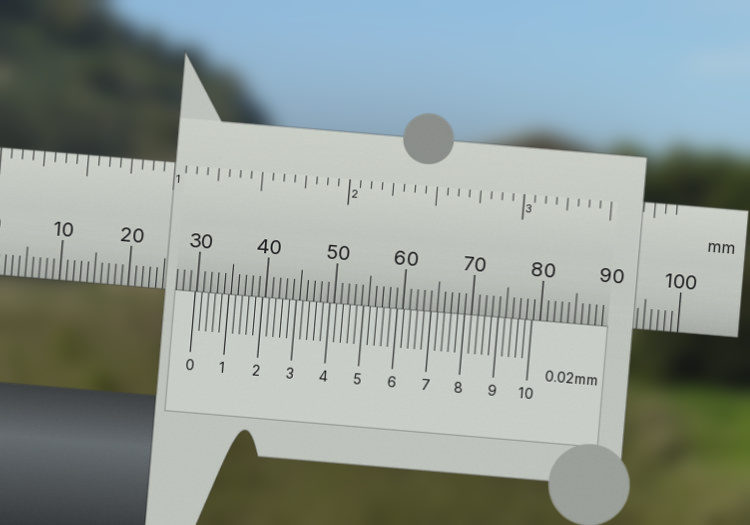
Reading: {"value": 29.8, "unit": "mm"}
